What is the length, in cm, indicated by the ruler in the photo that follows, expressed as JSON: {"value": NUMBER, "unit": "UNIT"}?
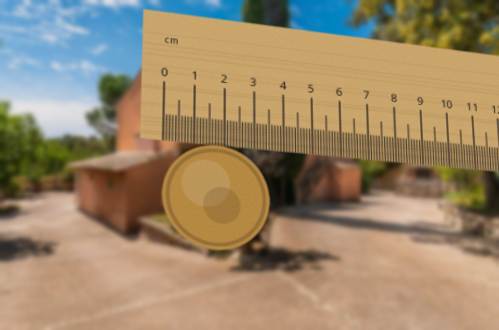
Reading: {"value": 3.5, "unit": "cm"}
